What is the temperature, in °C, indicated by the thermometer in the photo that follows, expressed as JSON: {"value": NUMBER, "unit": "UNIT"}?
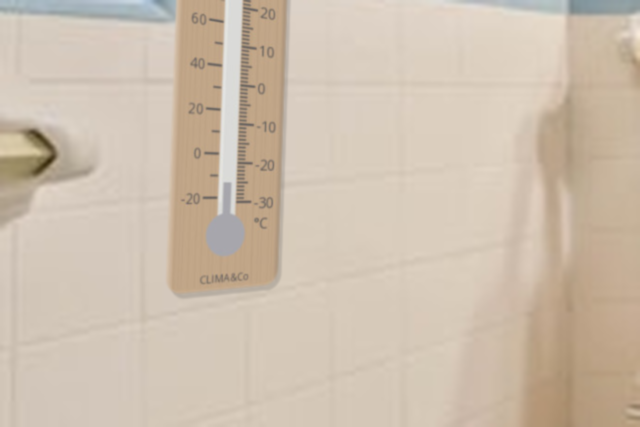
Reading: {"value": -25, "unit": "°C"}
